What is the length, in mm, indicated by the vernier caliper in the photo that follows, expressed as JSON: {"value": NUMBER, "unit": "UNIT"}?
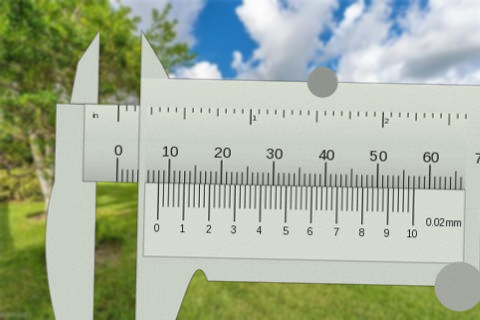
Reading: {"value": 8.0, "unit": "mm"}
